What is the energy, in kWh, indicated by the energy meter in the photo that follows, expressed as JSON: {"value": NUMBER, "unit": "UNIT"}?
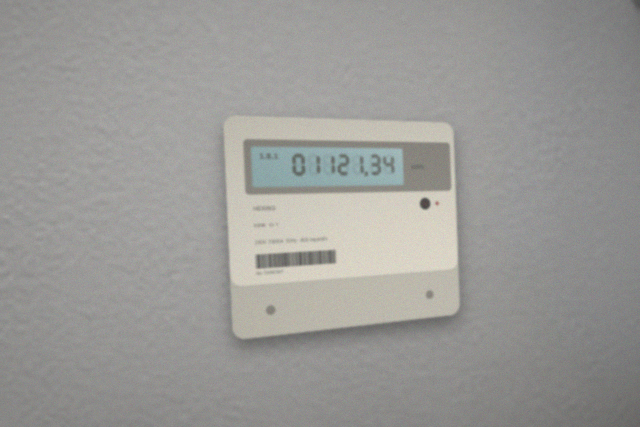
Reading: {"value": 1121.34, "unit": "kWh"}
